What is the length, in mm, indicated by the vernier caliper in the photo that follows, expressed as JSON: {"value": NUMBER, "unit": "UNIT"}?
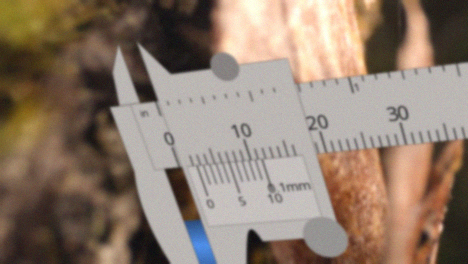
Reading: {"value": 2.5, "unit": "mm"}
